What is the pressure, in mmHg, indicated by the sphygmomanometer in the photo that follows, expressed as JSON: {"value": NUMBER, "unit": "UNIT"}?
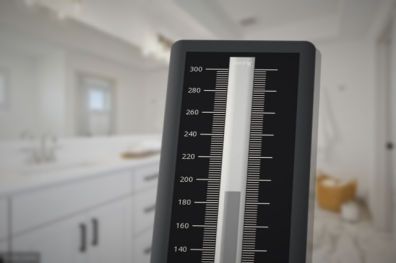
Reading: {"value": 190, "unit": "mmHg"}
